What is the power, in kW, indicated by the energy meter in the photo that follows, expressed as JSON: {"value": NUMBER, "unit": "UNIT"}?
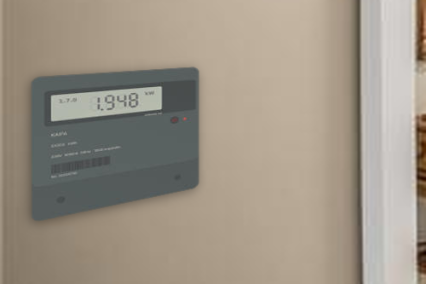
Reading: {"value": 1.948, "unit": "kW"}
